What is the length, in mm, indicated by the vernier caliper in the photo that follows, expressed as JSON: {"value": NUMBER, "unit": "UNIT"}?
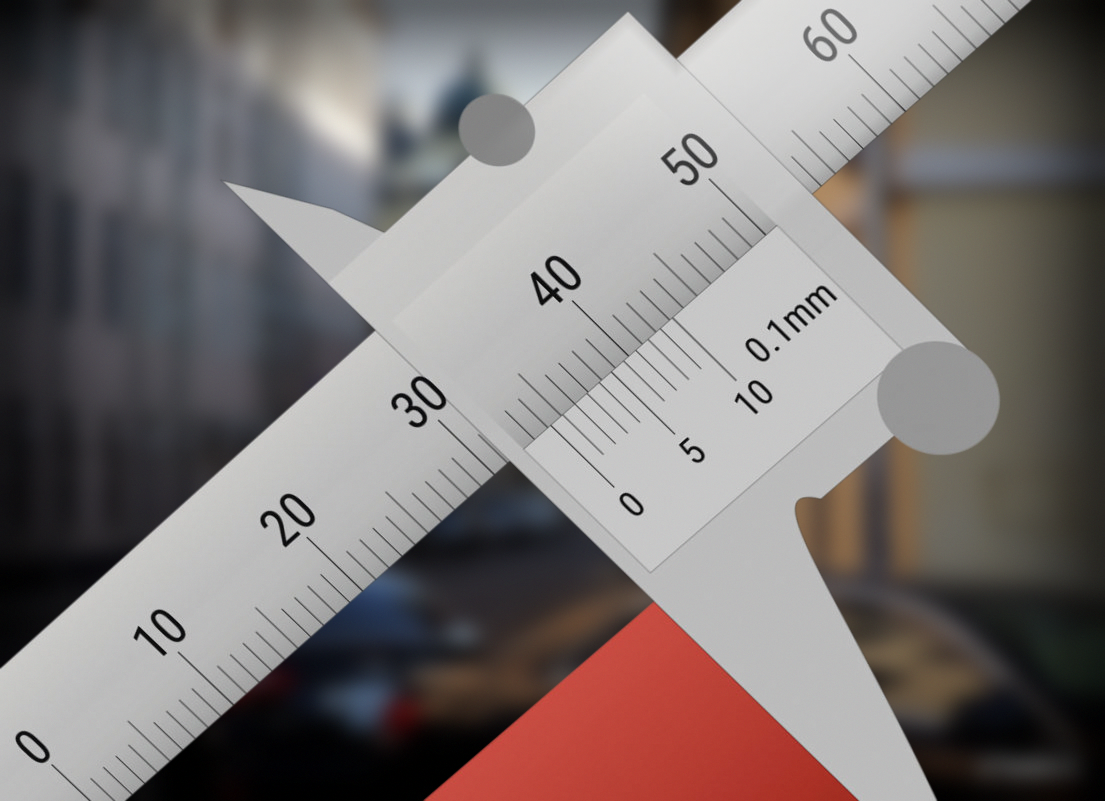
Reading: {"value": 34.2, "unit": "mm"}
